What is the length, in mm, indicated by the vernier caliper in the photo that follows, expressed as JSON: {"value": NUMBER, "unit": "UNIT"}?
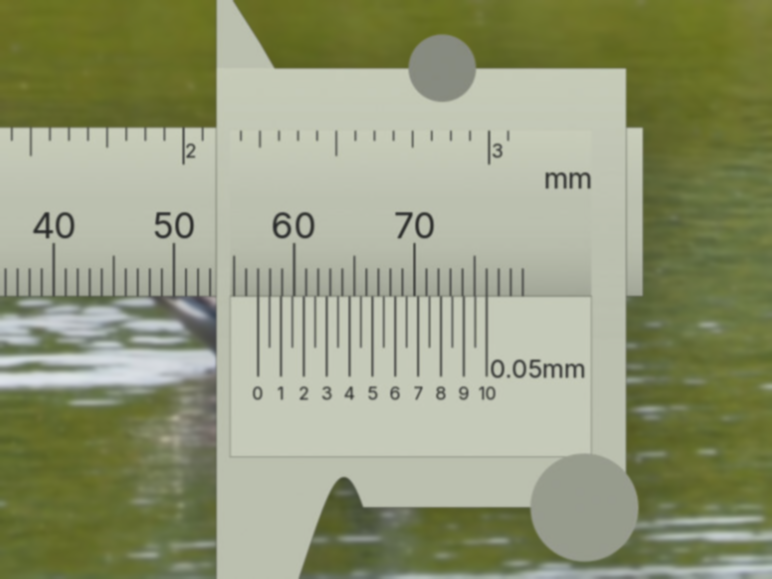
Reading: {"value": 57.0, "unit": "mm"}
